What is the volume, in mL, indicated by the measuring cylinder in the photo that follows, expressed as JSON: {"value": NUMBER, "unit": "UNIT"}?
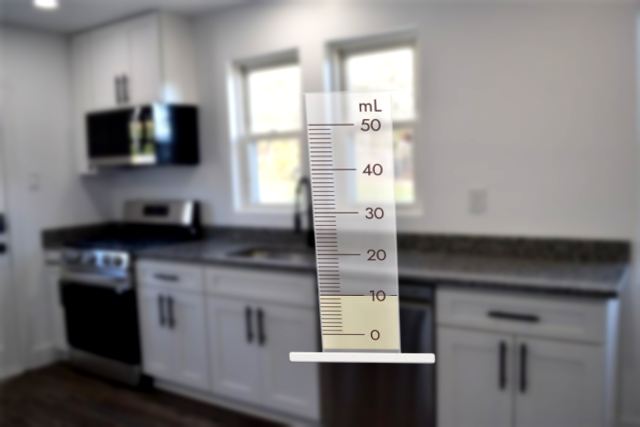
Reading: {"value": 10, "unit": "mL"}
